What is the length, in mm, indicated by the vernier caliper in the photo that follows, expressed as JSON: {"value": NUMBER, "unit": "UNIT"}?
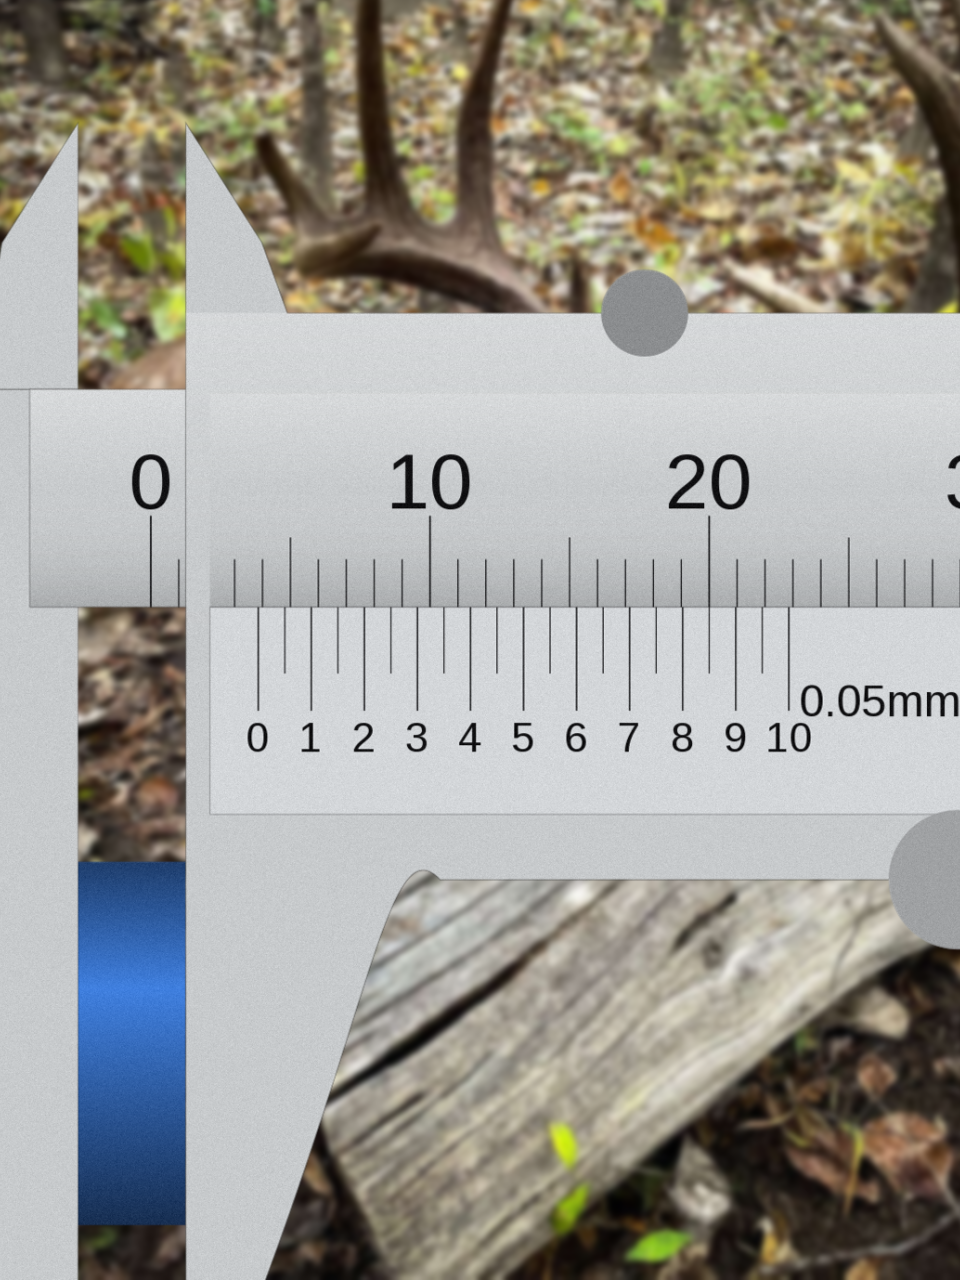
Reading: {"value": 3.85, "unit": "mm"}
